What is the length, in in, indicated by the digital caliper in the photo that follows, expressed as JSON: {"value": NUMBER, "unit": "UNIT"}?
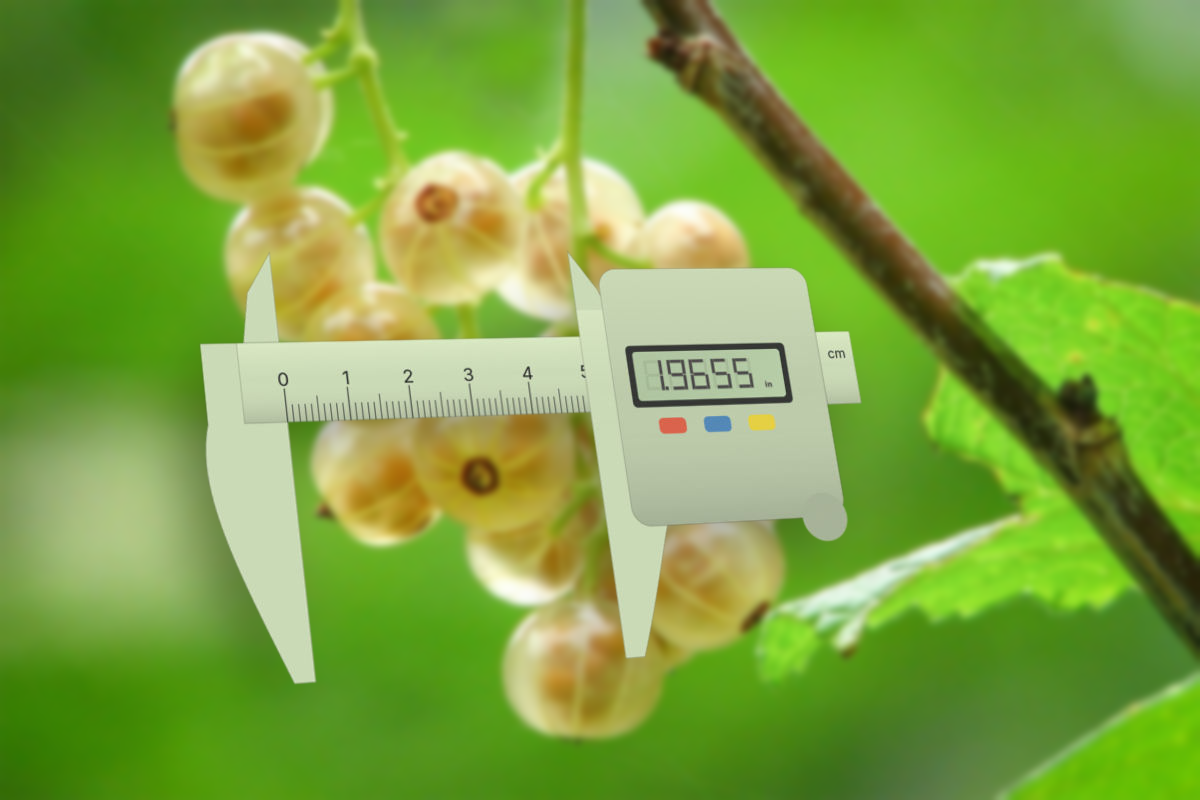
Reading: {"value": 1.9655, "unit": "in"}
